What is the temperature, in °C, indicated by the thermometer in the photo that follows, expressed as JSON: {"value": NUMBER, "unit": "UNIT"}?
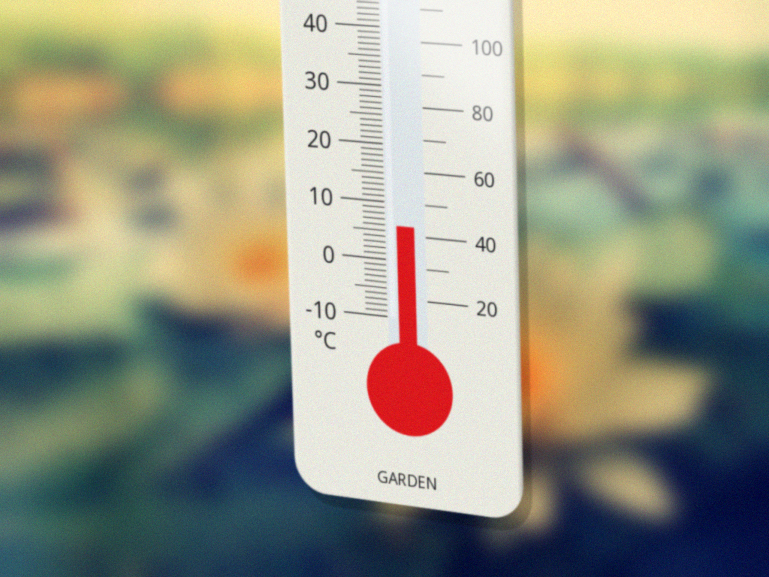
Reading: {"value": 6, "unit": "°C"}
